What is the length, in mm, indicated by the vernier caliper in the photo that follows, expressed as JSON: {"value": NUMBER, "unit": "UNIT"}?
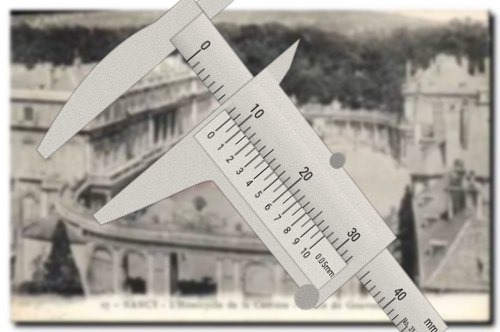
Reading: {"value": 8.6, "unit": "mm"}
